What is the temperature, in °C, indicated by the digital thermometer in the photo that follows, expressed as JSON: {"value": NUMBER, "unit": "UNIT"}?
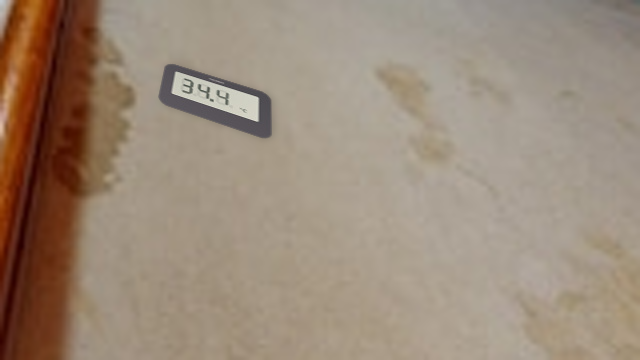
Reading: {"value": 34.4, "unit": "°C"}
